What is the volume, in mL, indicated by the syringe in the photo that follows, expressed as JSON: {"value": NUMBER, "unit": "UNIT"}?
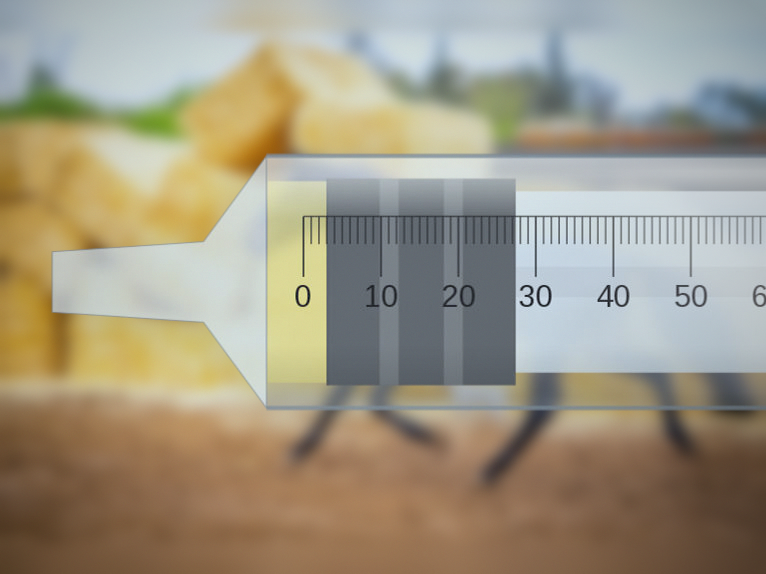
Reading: {"value": 3, "unit": "mL"}
